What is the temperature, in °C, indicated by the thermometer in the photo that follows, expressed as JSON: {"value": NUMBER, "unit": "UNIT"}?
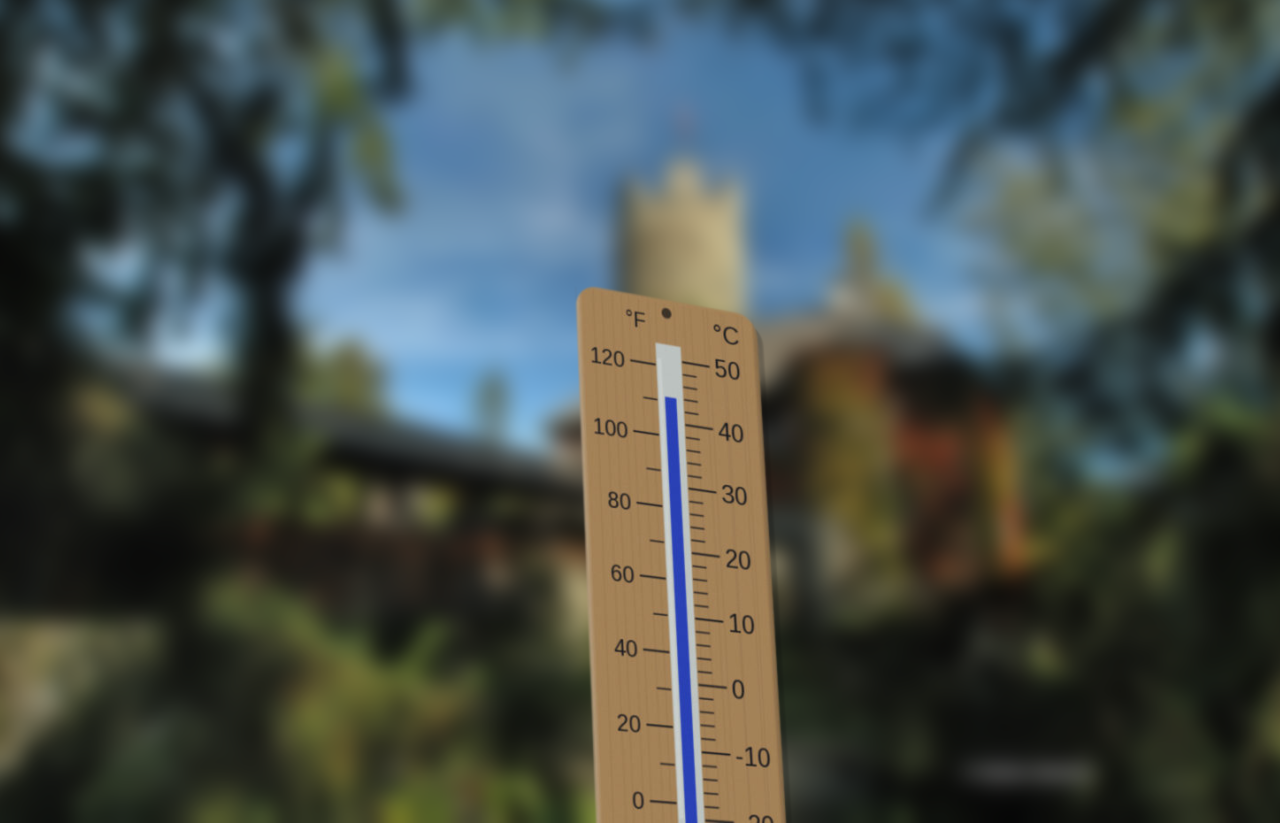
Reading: {"value": 44, "unit": "°C"}
